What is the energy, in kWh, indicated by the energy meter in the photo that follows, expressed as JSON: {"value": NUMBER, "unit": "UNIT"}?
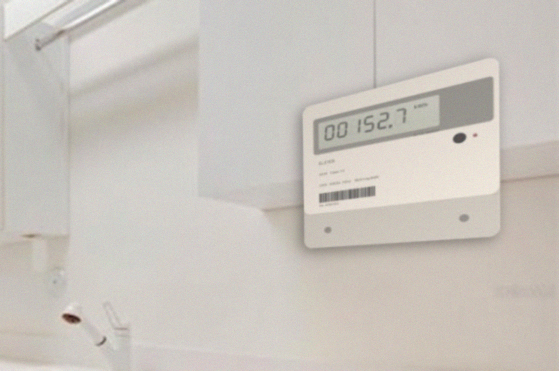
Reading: {"value": 152.7, "unit": "kWh"}
